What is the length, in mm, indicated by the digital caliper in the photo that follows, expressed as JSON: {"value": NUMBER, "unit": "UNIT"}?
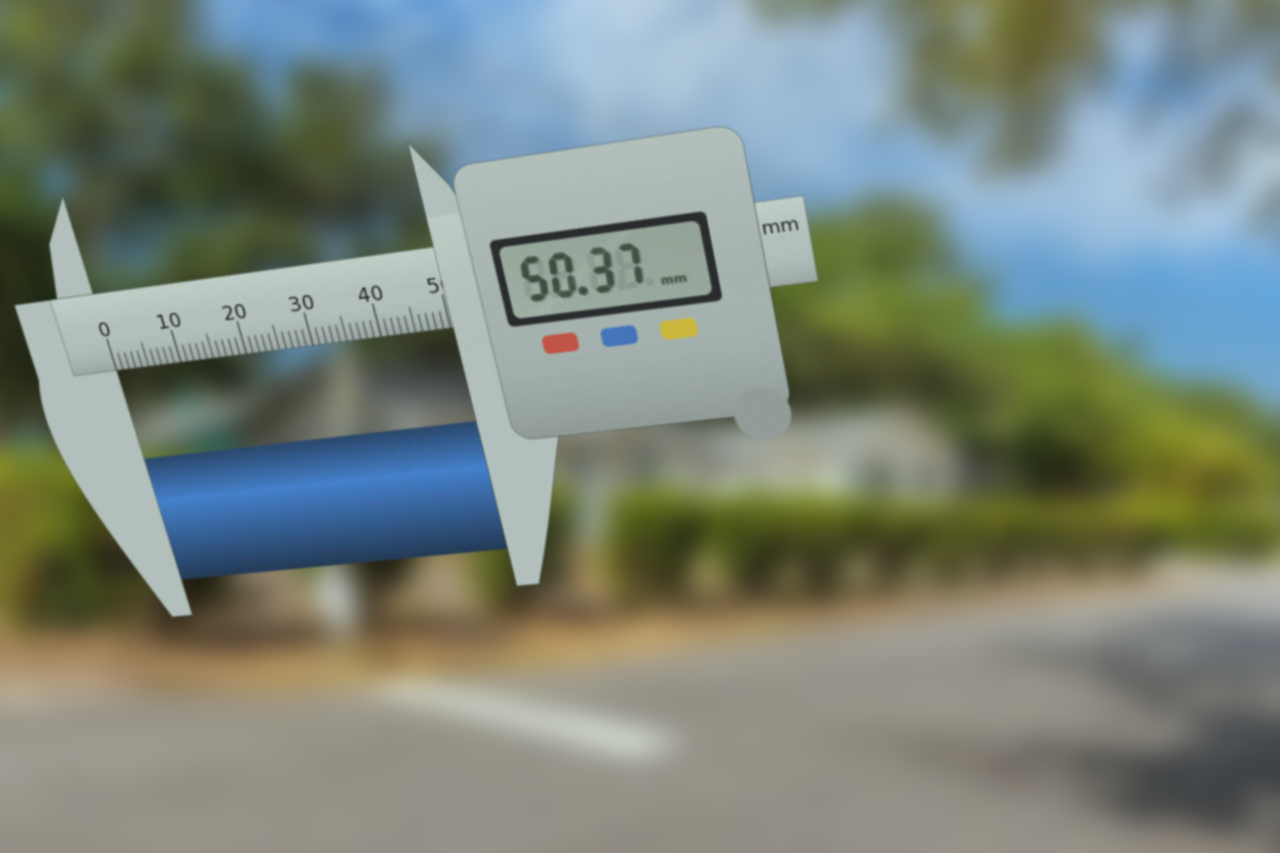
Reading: {"value": 50.37, "unit": "mm"}
